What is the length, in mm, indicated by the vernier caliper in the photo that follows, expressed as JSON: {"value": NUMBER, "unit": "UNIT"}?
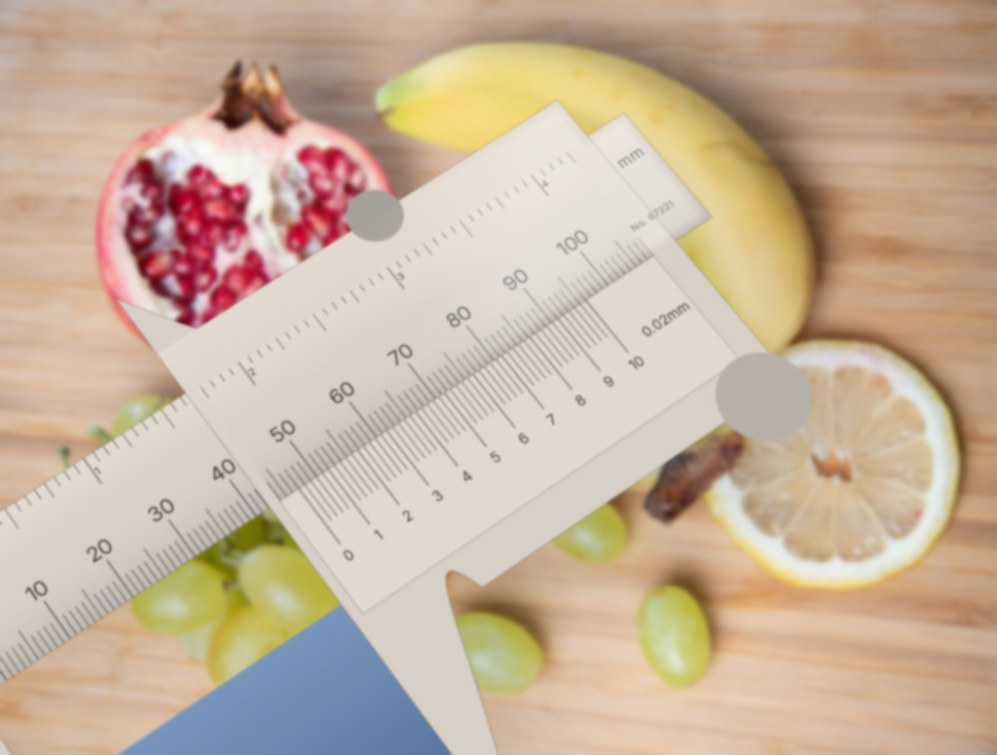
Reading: {"value": 47.0, "unit": "mm"}
